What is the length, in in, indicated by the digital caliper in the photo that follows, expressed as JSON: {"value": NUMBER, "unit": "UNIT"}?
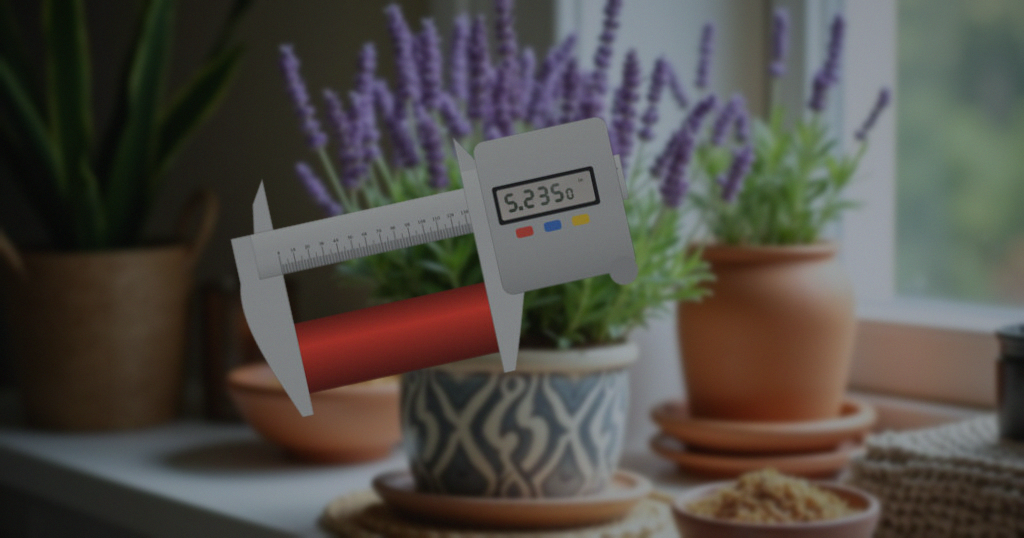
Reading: {"value": 5.2350, "unit": "in"}
